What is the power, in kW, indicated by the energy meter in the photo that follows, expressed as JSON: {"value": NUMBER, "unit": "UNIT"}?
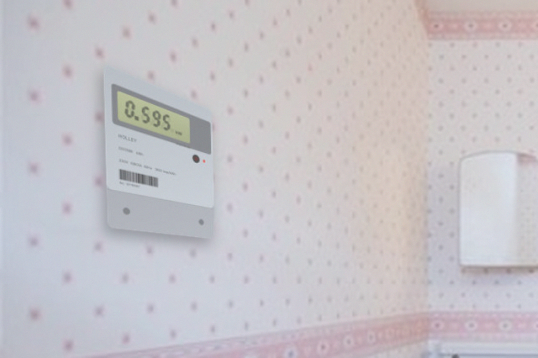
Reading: {"value": 0.595, "unit": "kW"}
